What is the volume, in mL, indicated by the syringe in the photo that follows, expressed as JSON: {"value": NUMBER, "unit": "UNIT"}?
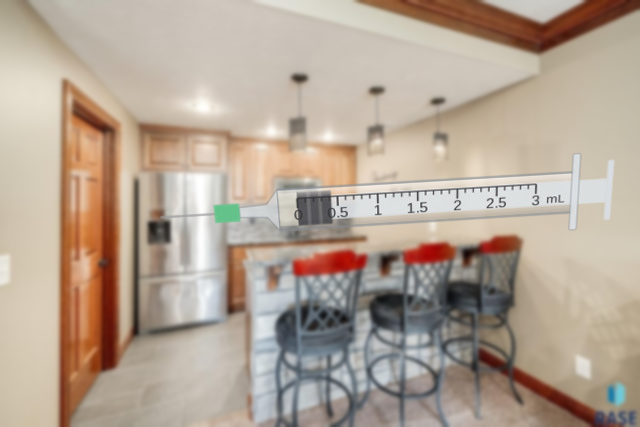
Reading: {"value": 0, "unit": "mL"}
